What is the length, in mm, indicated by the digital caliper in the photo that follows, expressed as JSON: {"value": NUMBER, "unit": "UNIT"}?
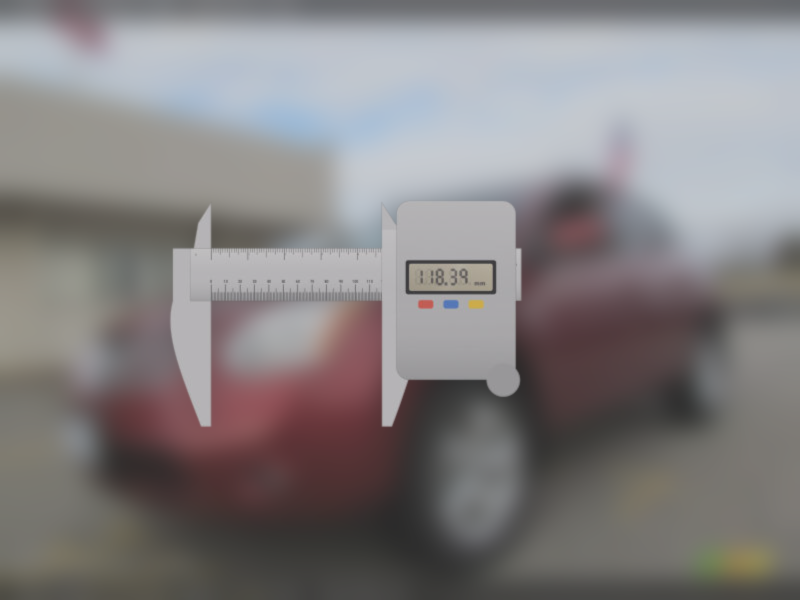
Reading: {"value": 118.39, "unit": "mm"}
